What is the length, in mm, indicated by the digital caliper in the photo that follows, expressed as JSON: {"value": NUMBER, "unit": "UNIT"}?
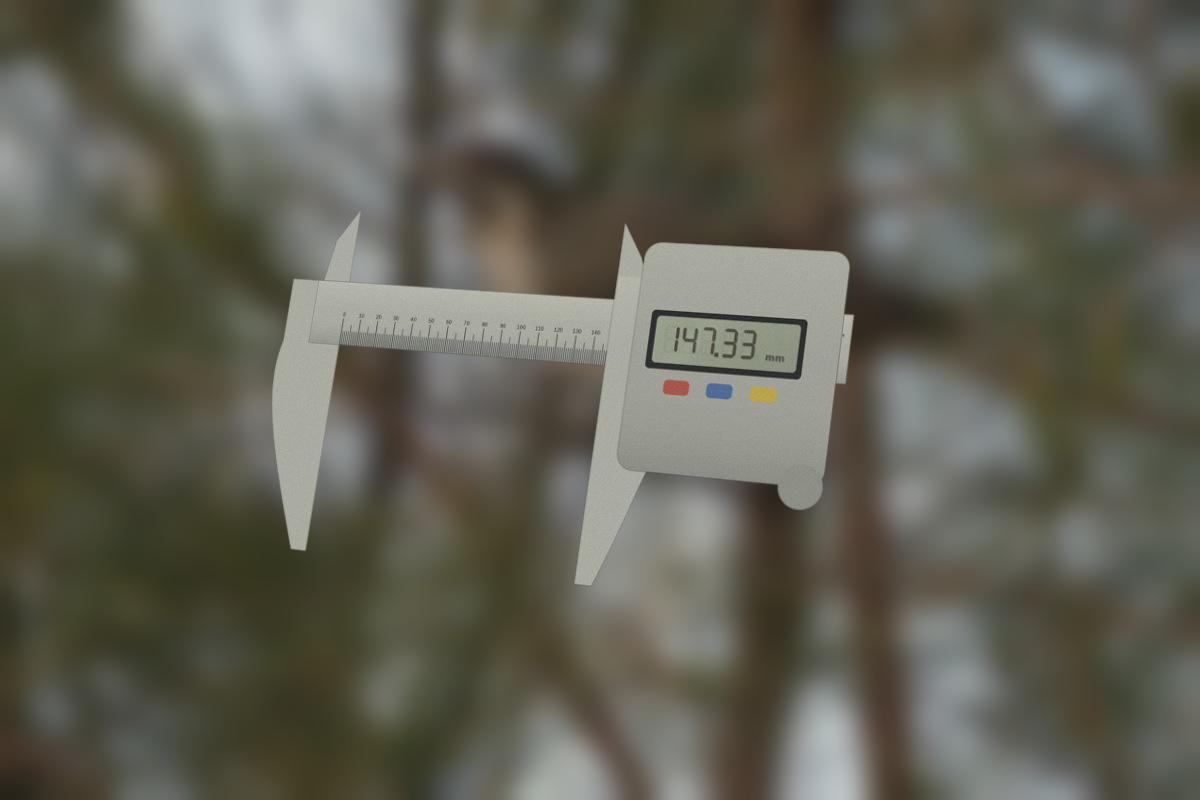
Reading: {"value": 147.33, "unit": "mm"}
